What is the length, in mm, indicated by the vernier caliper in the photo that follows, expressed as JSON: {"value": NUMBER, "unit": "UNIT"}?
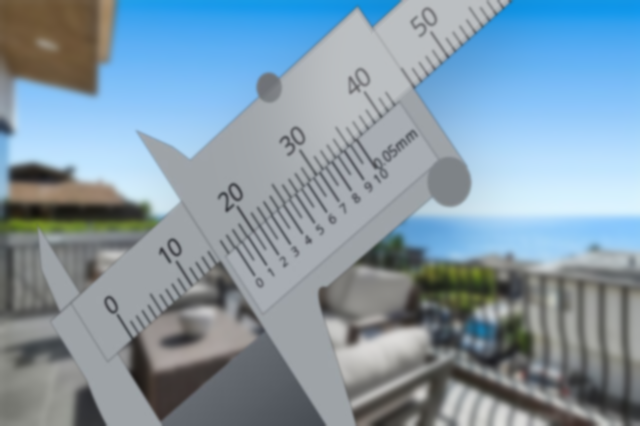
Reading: {"value": 17.2, "unit": "mm"}
